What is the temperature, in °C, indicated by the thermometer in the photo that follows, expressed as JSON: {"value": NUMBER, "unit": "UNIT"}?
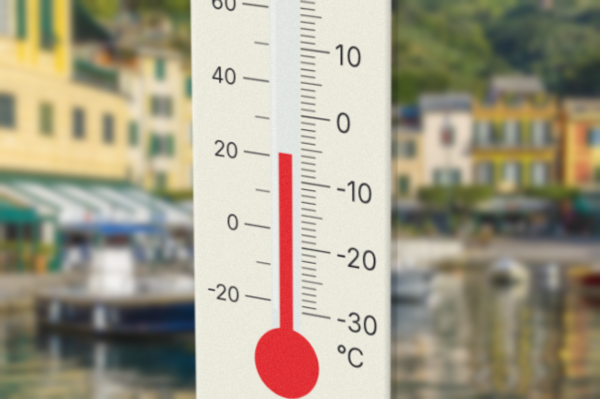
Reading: {"value": -6, "unit": "°C"}
